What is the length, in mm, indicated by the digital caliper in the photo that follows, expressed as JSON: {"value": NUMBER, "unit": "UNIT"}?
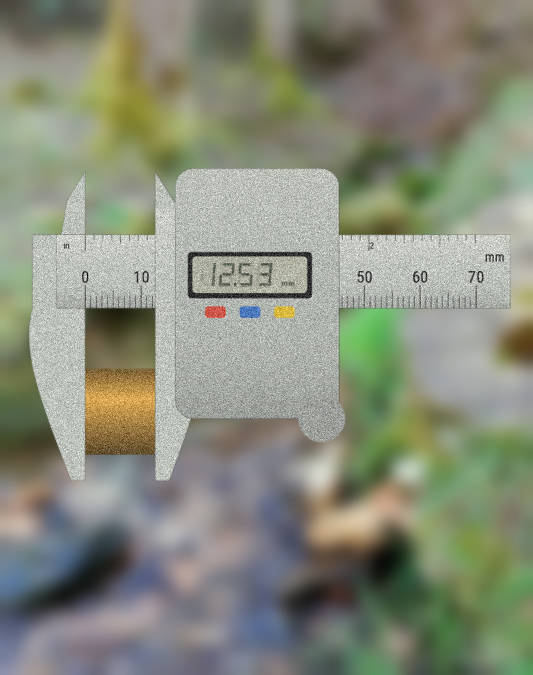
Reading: {"value": 12.53, "unit": "mm"}
